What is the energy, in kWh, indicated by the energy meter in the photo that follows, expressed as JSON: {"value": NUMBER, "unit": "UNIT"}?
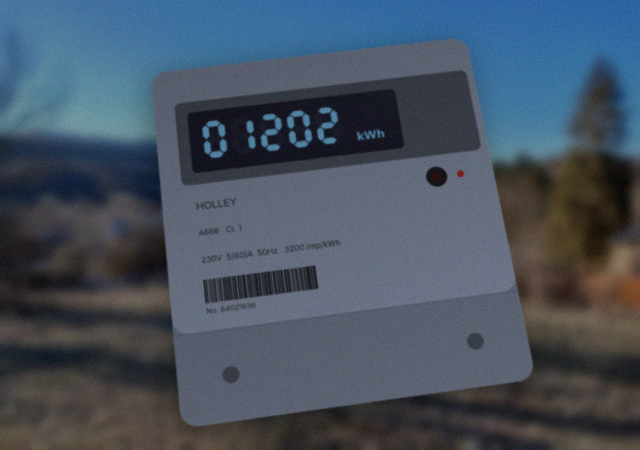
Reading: {"value": 1202, "unit": "kWh"}
